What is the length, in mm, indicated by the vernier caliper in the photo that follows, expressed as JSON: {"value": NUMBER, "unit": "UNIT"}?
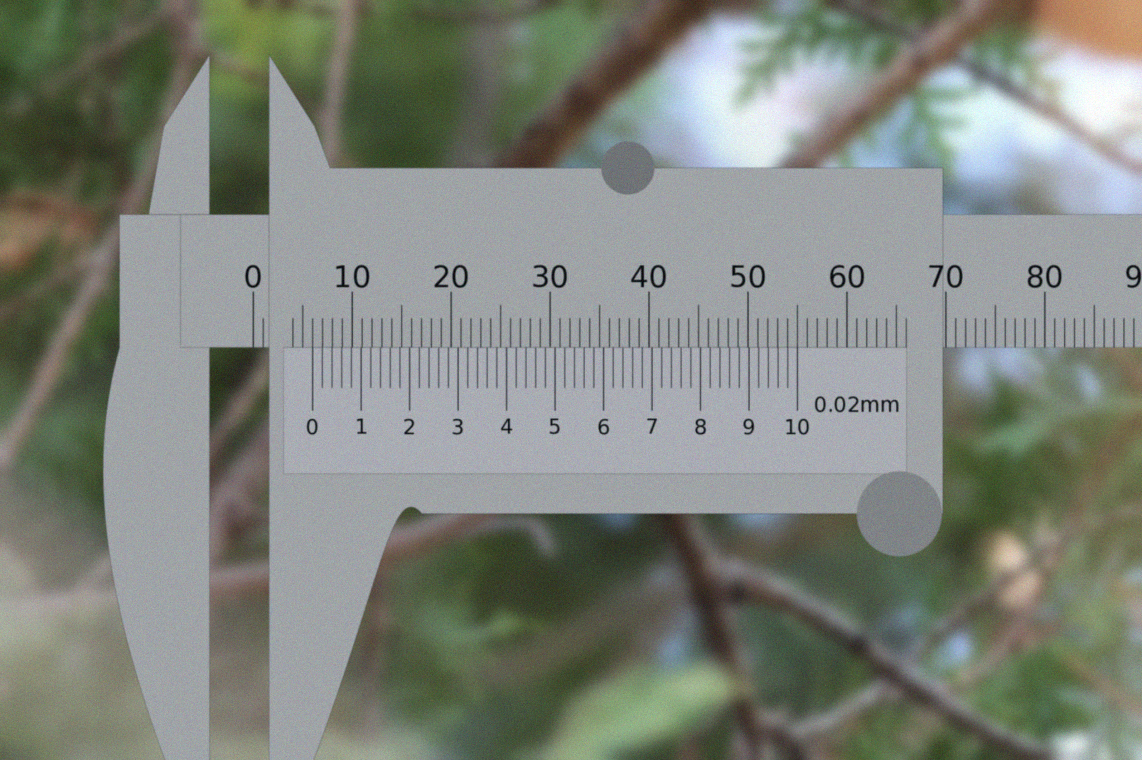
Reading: {"value": 6.0, "unit": "mm"}
